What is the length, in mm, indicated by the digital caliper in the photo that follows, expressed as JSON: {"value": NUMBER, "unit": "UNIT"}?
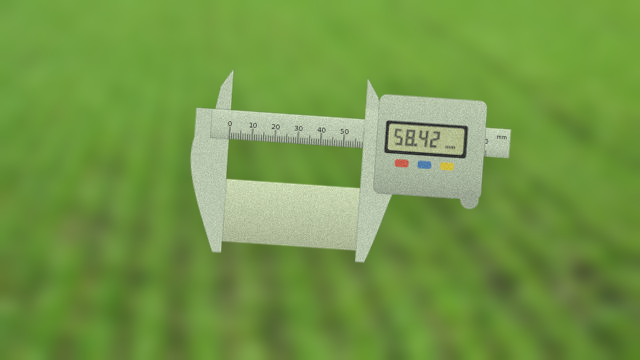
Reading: {"value": 58.42, "unit": "mm"}
